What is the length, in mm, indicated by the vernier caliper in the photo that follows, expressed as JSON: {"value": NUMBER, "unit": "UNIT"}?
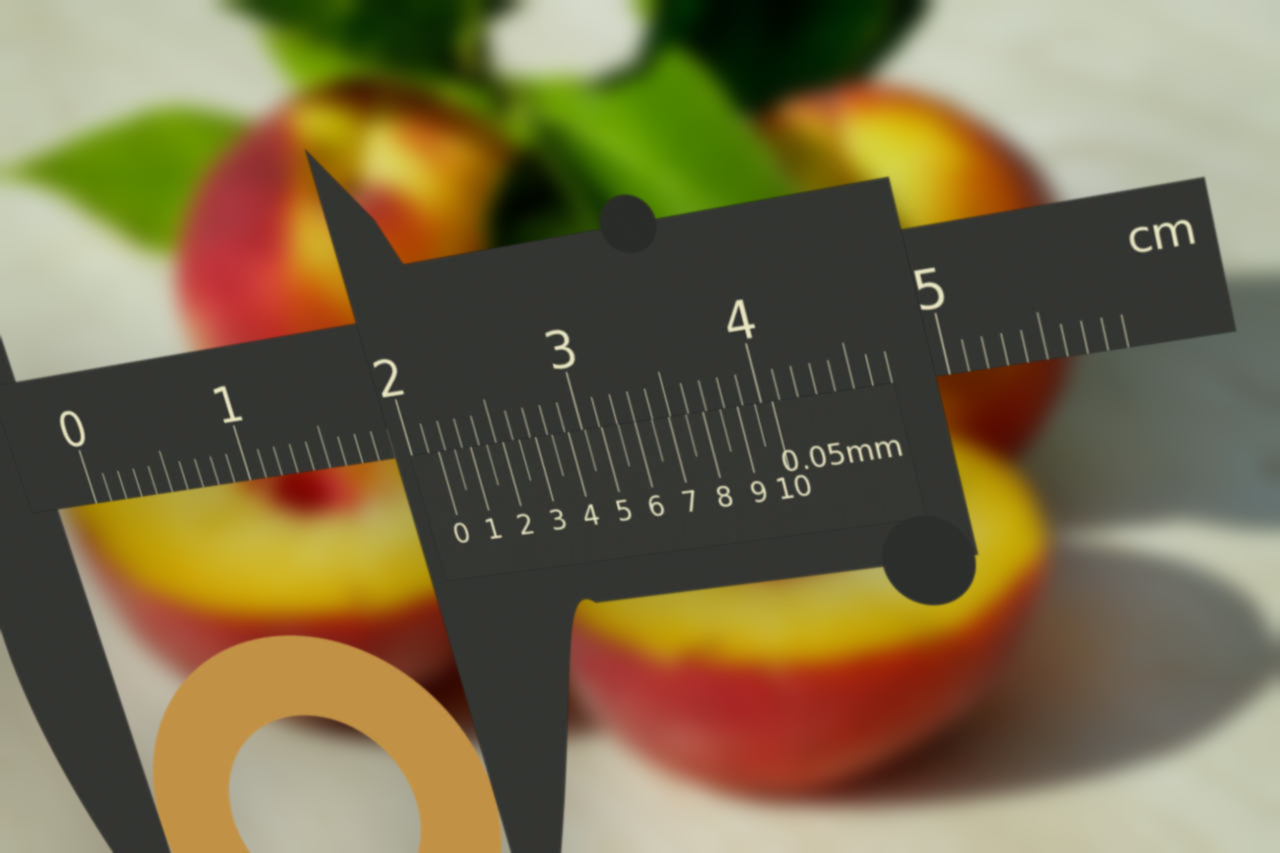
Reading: {"value": 21.6, "unit": "mm"}
